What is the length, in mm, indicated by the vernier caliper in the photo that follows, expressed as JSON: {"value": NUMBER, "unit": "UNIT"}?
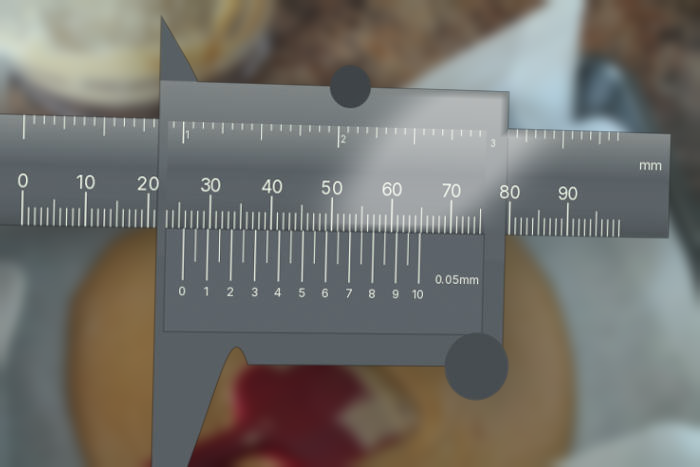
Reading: {"value": 25.8, "unit": "mm"}
